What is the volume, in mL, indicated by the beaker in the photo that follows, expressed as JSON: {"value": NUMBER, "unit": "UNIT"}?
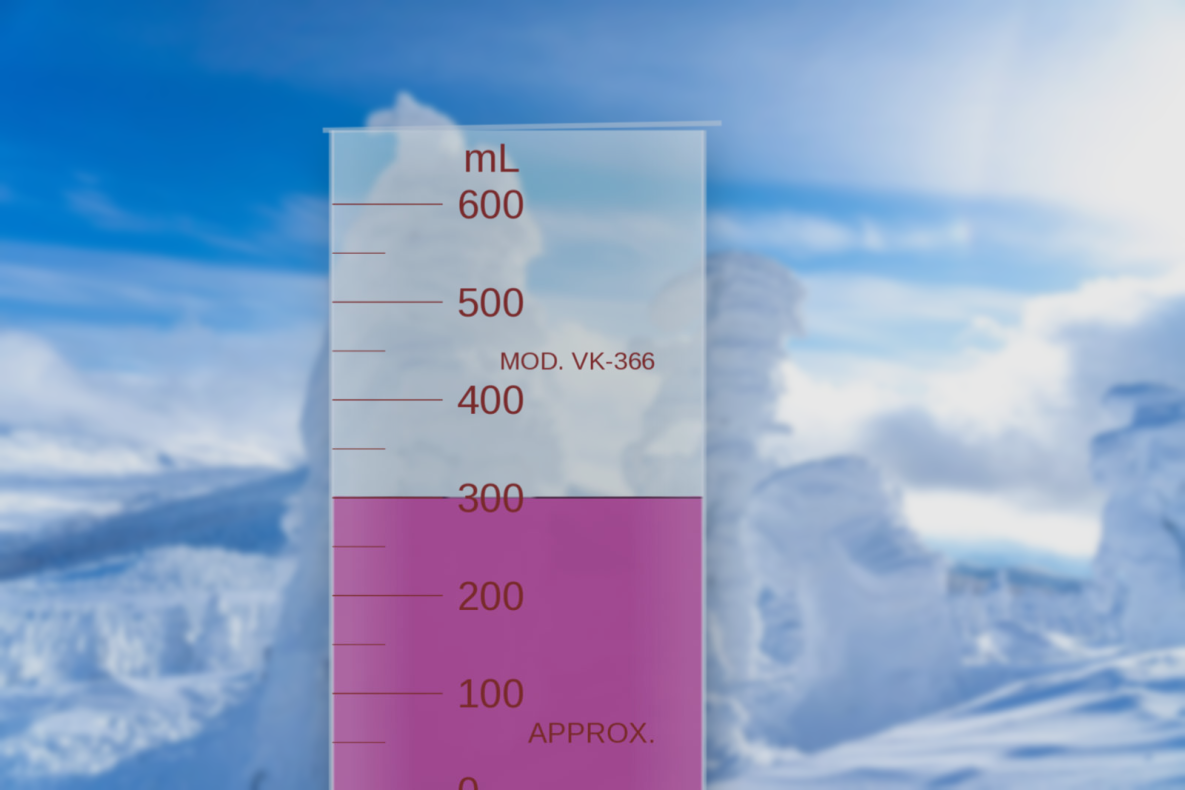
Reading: {"value": 300, "unit": "mL"}
